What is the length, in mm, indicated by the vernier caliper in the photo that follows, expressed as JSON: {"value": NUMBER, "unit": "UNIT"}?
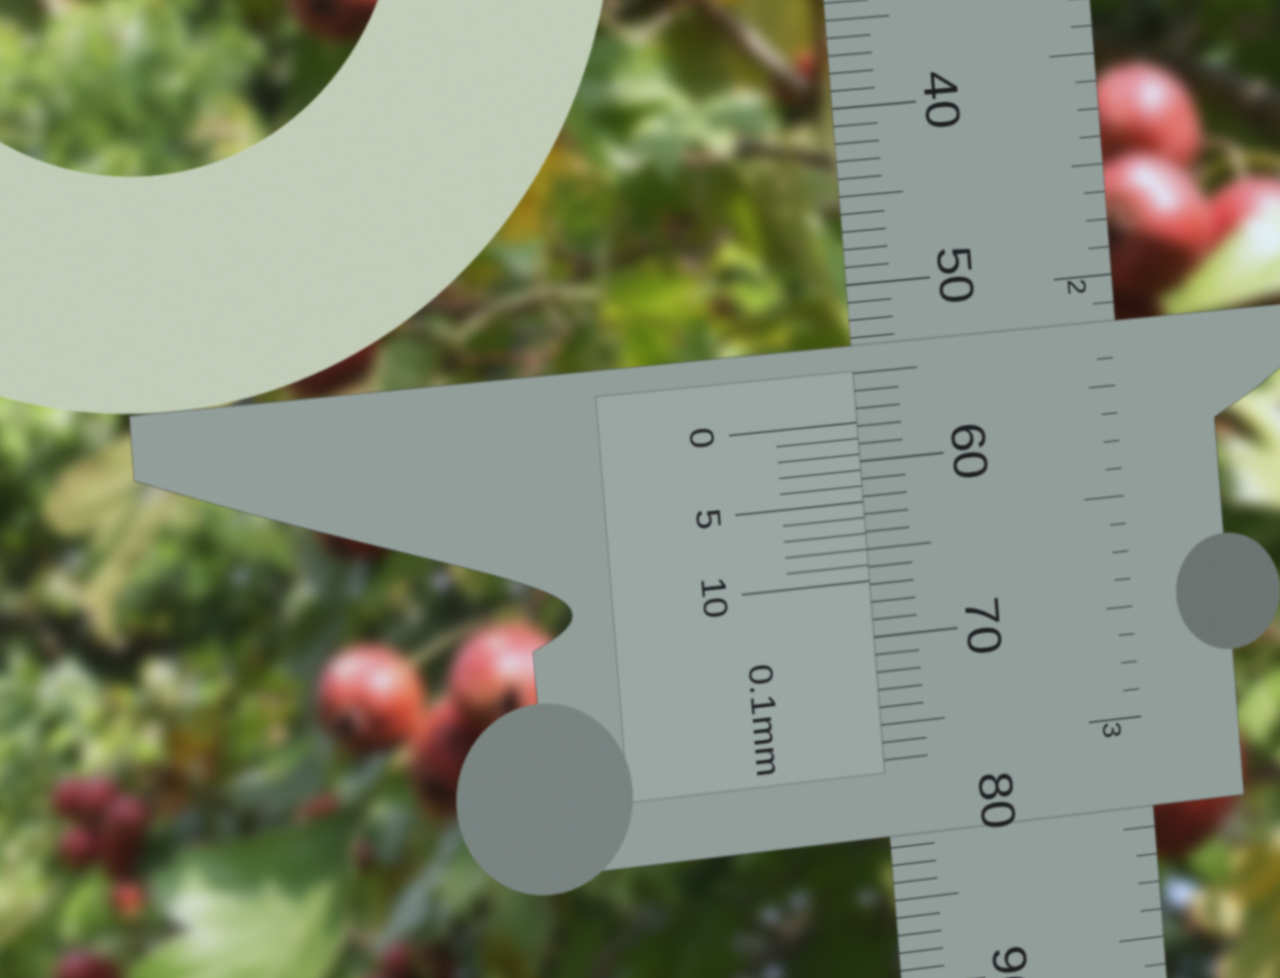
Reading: {"value": 57.8, "unit": "mm"}
